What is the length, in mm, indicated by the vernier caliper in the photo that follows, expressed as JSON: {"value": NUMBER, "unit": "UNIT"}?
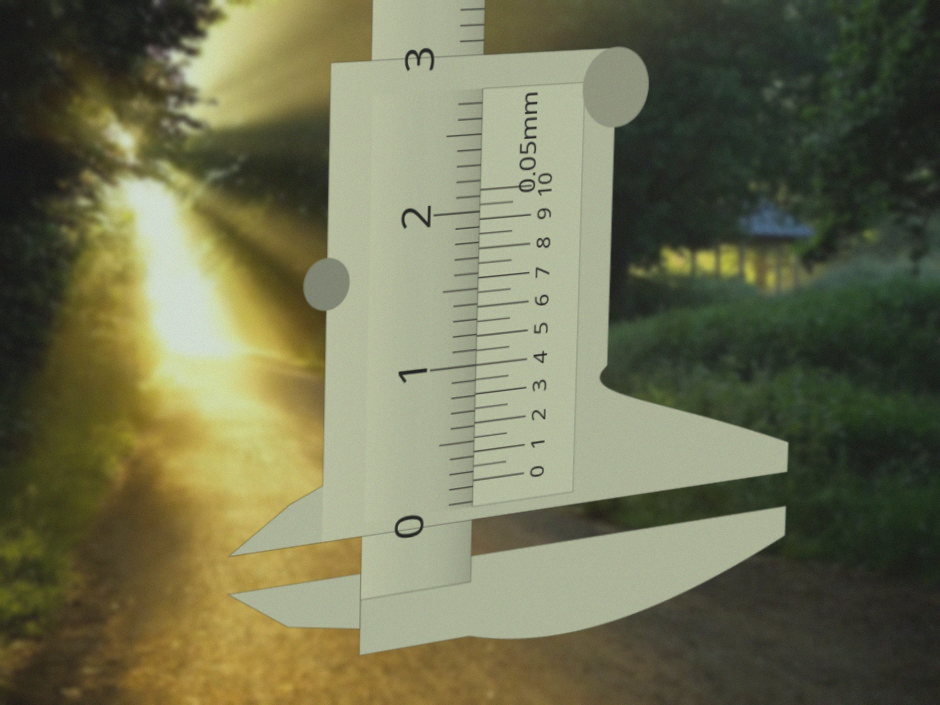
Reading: {"value": 2.4, "unit": "mm"}
